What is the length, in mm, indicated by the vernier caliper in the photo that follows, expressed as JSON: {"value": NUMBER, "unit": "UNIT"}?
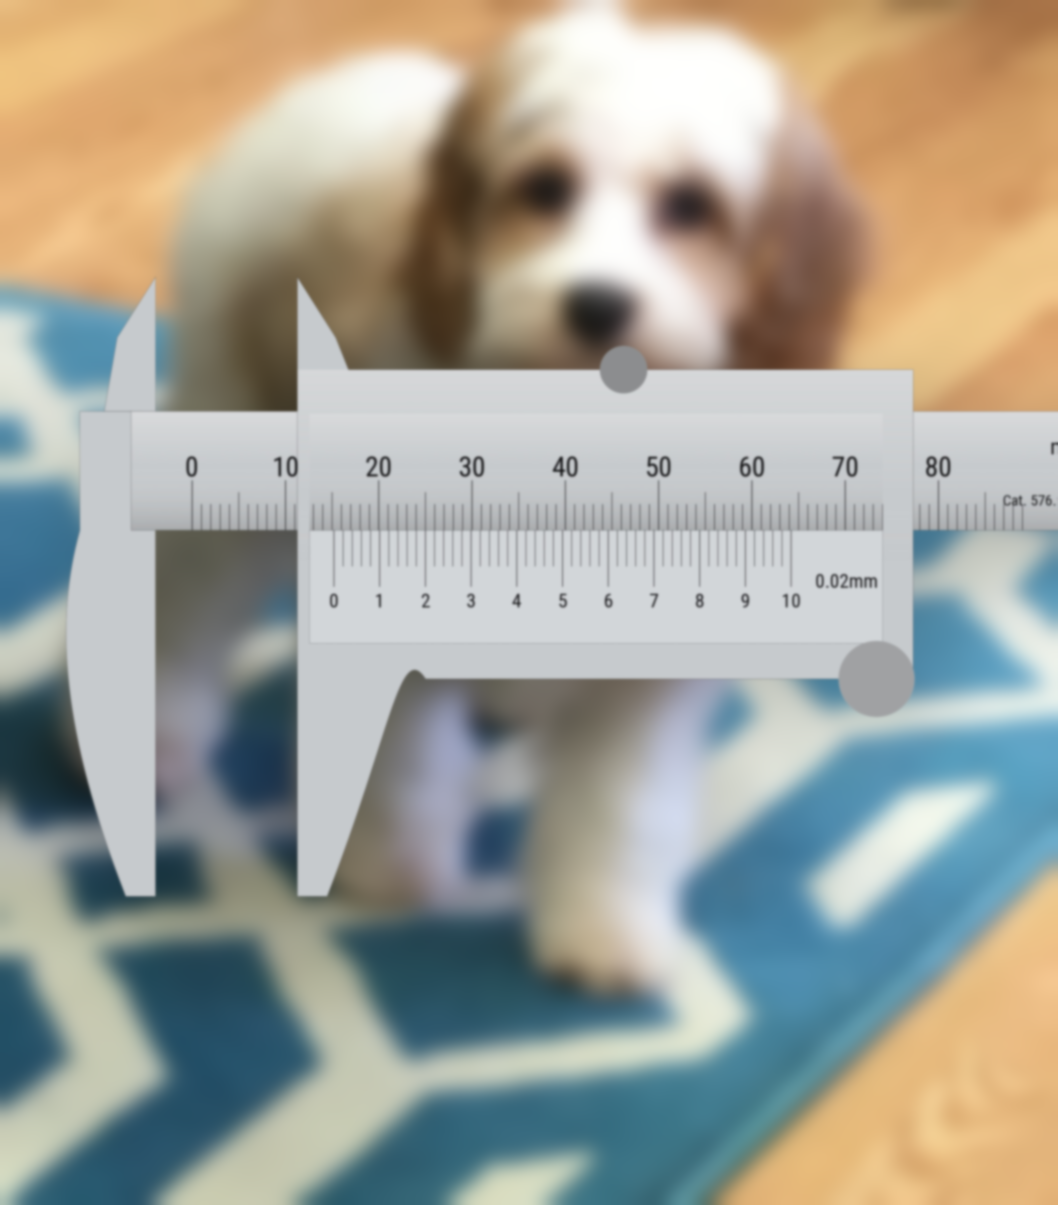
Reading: {"value": 15.2, "unit": "mm"}
